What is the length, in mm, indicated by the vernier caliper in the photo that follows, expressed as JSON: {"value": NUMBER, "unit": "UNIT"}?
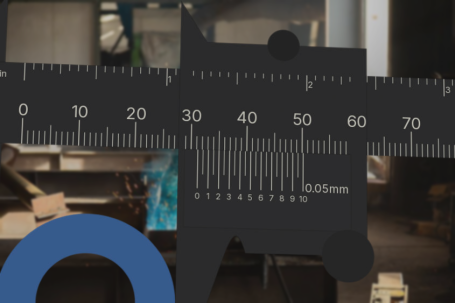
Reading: {"value": 31.2, "unit": "mm"}
